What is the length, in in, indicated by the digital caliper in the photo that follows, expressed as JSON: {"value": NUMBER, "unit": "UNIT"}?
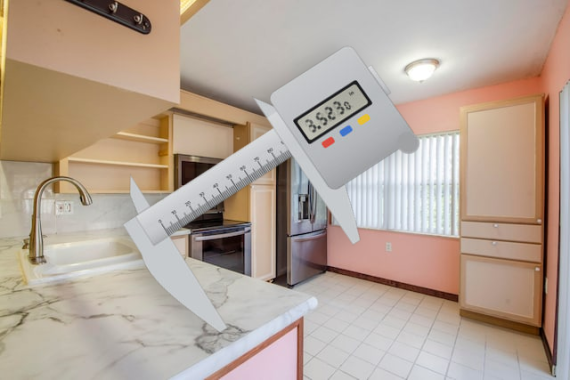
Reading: {"value": 3.5230, "unit": "in"}
